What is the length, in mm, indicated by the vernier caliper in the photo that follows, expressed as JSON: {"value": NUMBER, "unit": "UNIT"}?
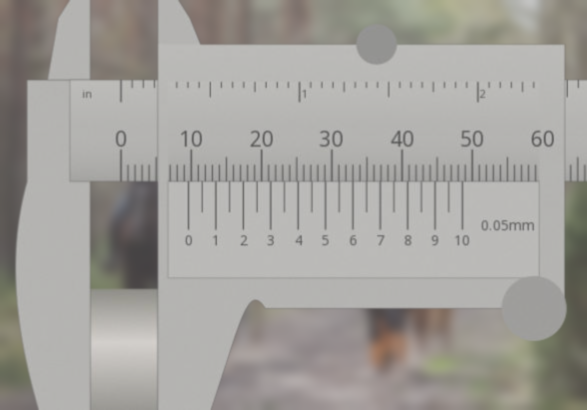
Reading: {"value": 9.6, "unit": "mm"}
